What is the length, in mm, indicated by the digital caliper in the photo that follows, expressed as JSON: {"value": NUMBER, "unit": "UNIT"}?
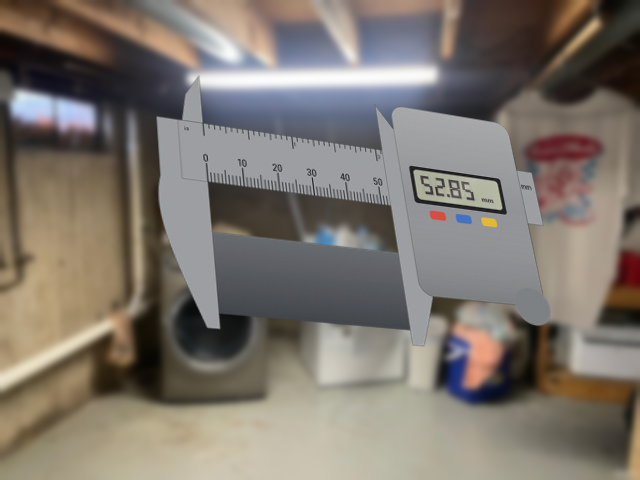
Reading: {"value": 52.85, "unit": "mm"}
